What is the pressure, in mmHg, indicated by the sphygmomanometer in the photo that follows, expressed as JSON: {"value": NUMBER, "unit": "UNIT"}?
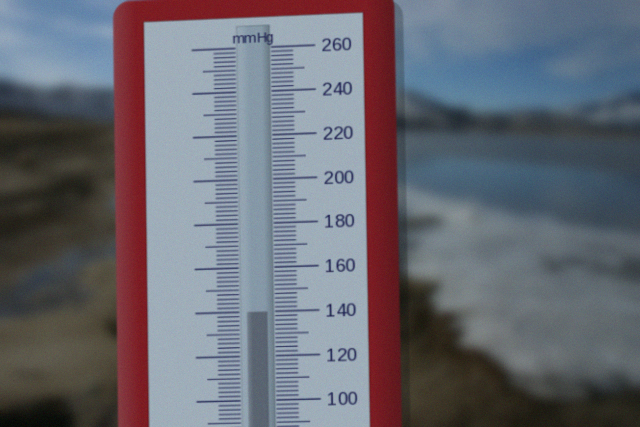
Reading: {"value": 140, "unit": "mmHg"}
